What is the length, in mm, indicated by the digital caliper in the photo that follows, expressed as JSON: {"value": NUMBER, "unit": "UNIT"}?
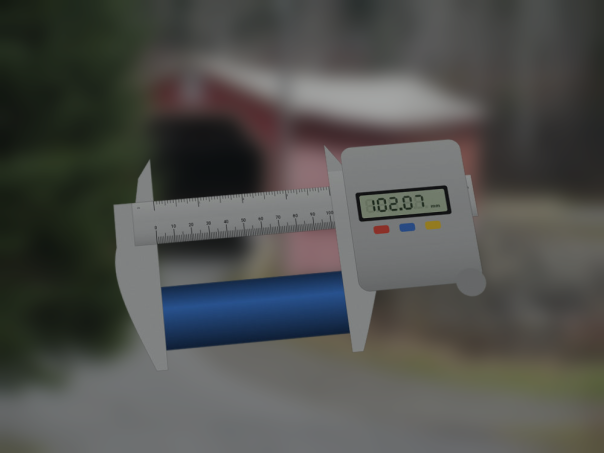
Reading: {"value": 102.07, "unit": "mm"}
